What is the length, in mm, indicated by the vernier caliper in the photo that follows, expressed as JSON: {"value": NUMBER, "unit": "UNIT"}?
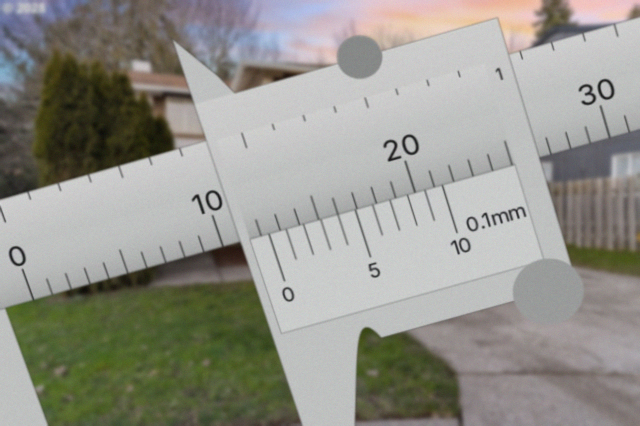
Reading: {"value": 12.4, "unit": "mm"}
